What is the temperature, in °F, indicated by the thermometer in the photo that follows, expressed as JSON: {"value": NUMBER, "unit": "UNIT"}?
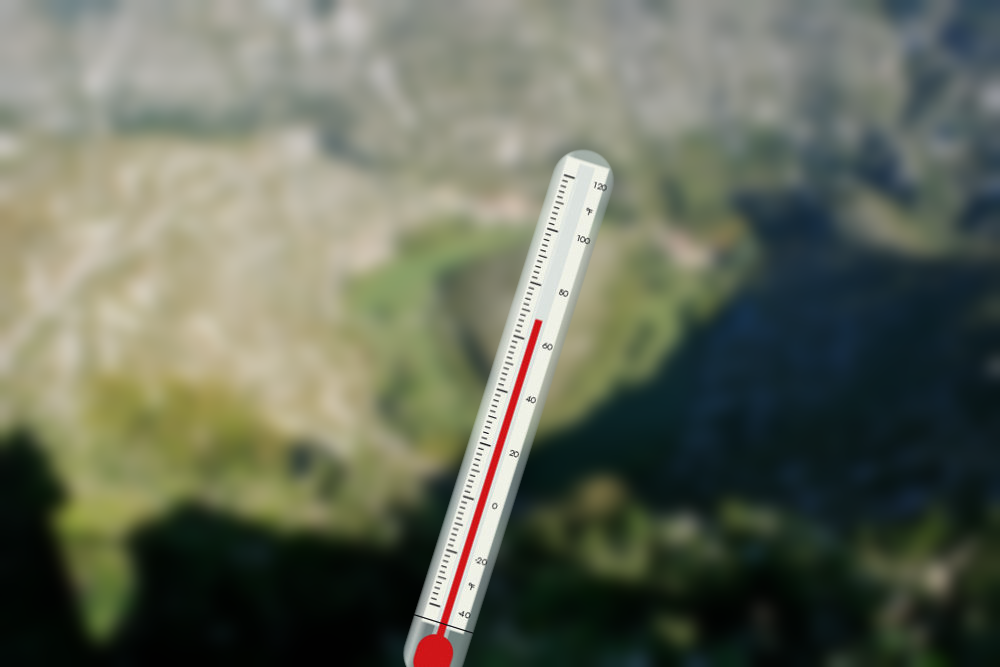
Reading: {"value": 68, "unit": "°F"}
